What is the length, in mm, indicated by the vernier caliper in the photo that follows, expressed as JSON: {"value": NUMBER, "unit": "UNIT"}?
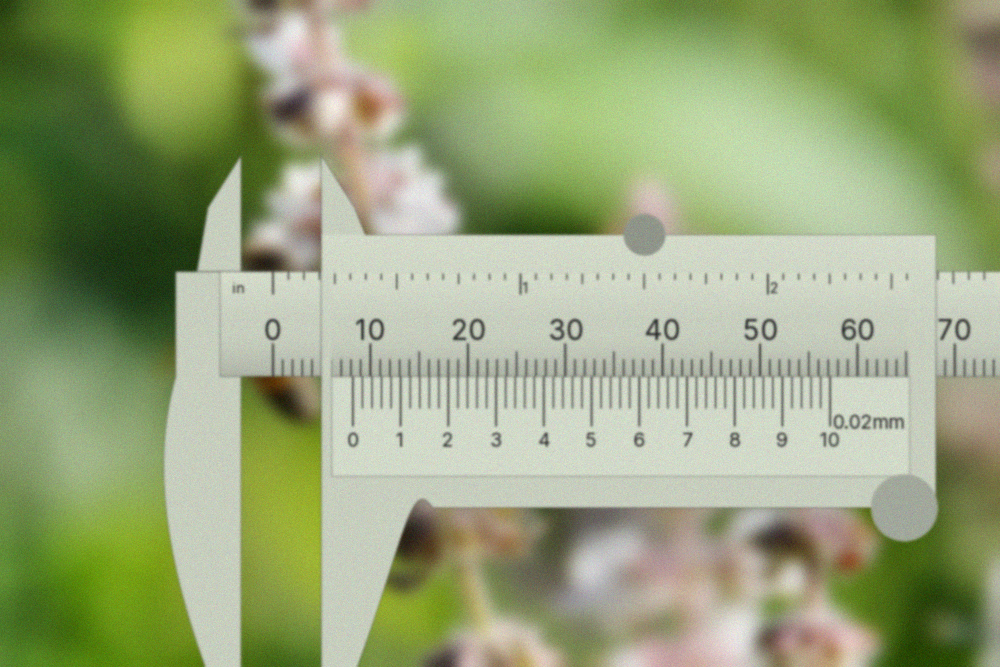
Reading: {"value": 8.2, "unit": "mm"}
